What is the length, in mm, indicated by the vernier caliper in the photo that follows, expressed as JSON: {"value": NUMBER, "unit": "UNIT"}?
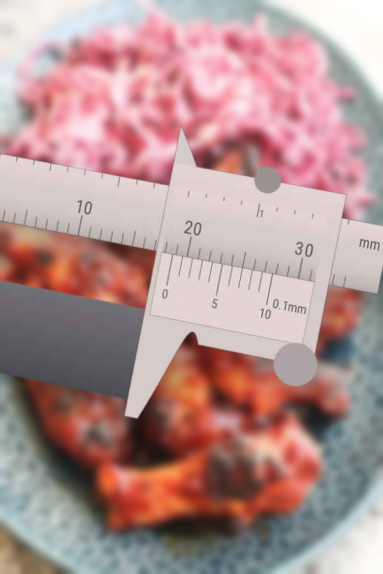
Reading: {"value": 18.7, "unit": "mm"}
